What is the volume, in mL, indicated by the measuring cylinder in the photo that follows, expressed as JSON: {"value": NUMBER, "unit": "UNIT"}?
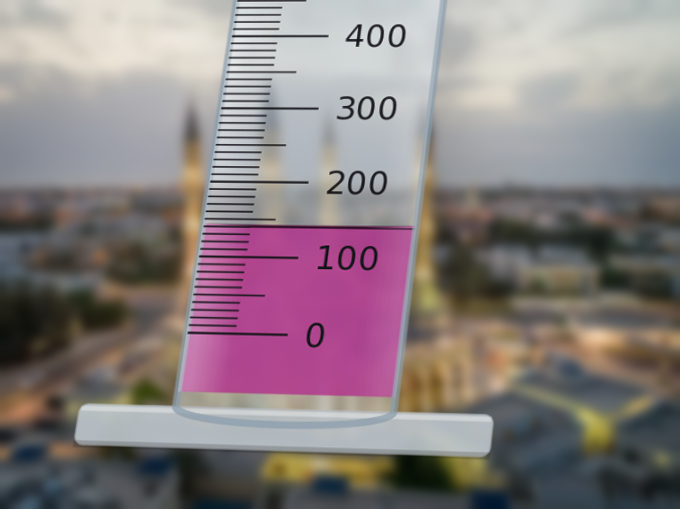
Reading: {"value": 140, "unit": "mL"}
